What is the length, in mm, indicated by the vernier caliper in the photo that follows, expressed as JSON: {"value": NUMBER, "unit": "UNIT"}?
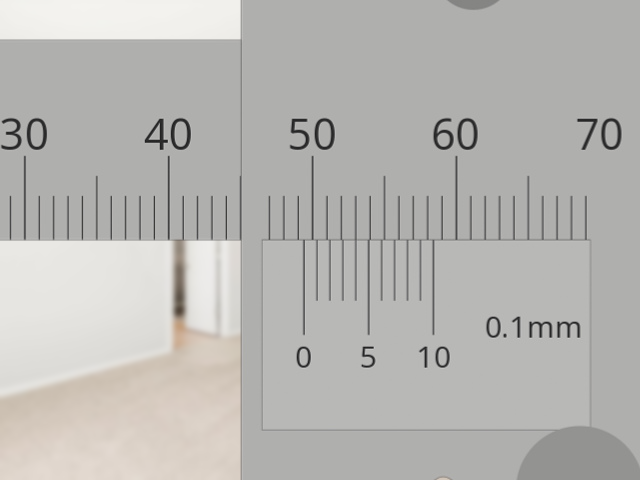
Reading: {"value": 49.4, "unit": "mm"}
